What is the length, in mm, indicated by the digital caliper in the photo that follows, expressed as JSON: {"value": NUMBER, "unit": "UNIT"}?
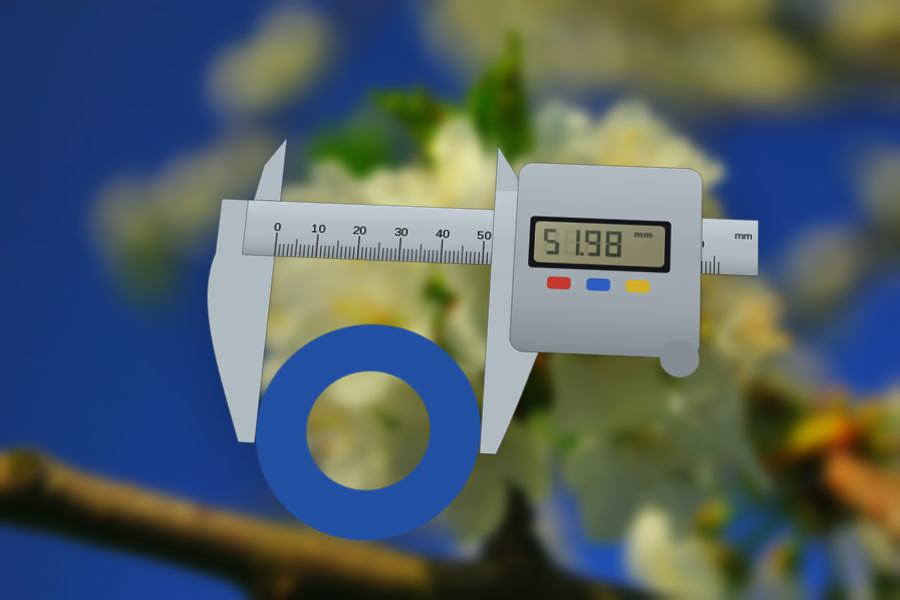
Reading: {"value": 51.98, "unit": "mm"}
